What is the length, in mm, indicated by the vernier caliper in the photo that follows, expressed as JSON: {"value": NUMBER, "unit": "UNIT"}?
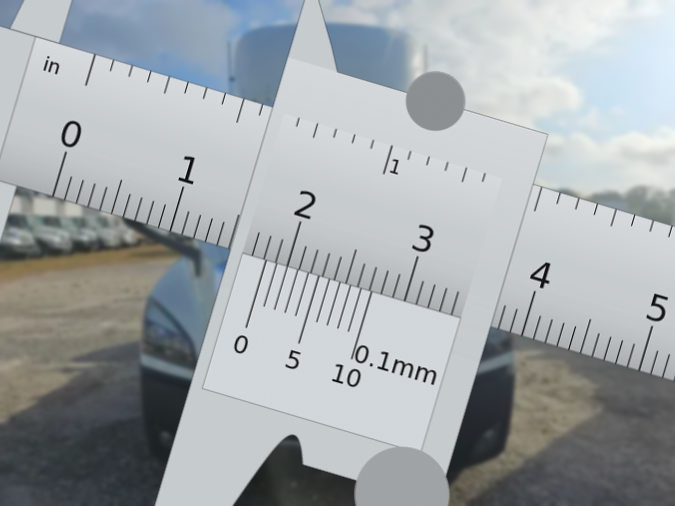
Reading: {"value": 18.2, "unit": "mm"}
